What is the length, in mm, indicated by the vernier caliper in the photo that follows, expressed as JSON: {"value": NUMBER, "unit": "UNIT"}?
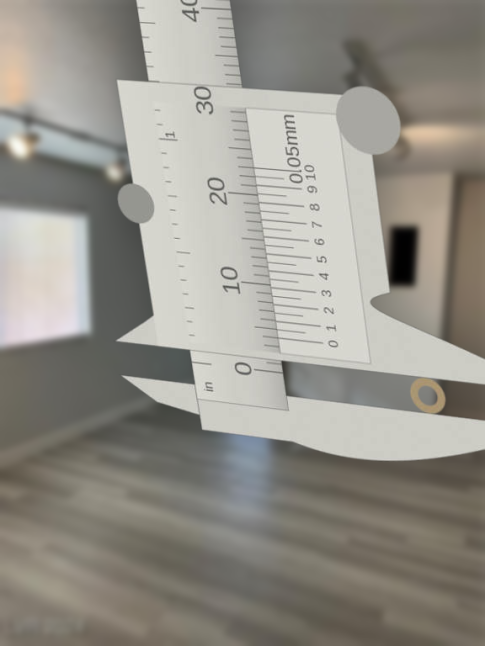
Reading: {"value": 4.0, "unit": "mm"}
